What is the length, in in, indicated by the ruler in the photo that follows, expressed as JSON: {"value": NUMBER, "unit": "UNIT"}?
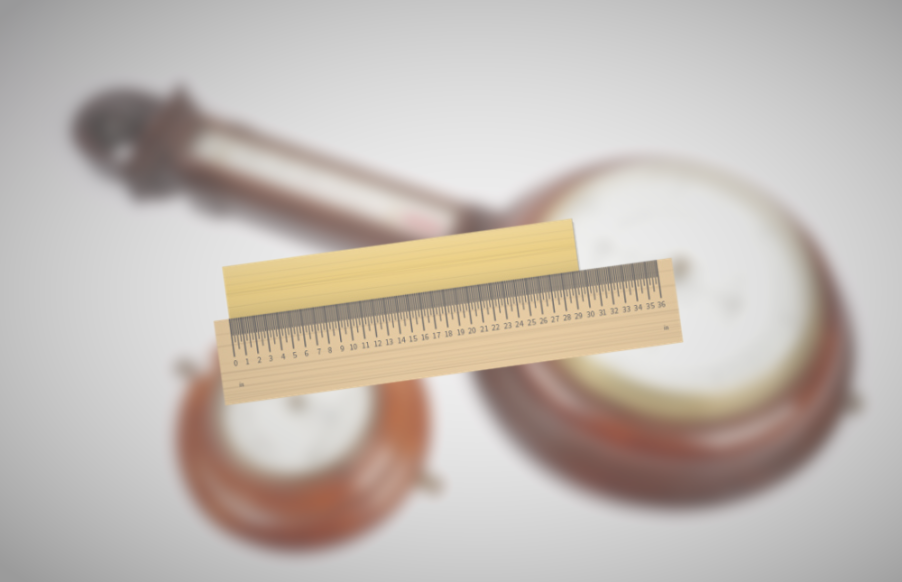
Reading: {"value": 29.5, "unit": "in"}
